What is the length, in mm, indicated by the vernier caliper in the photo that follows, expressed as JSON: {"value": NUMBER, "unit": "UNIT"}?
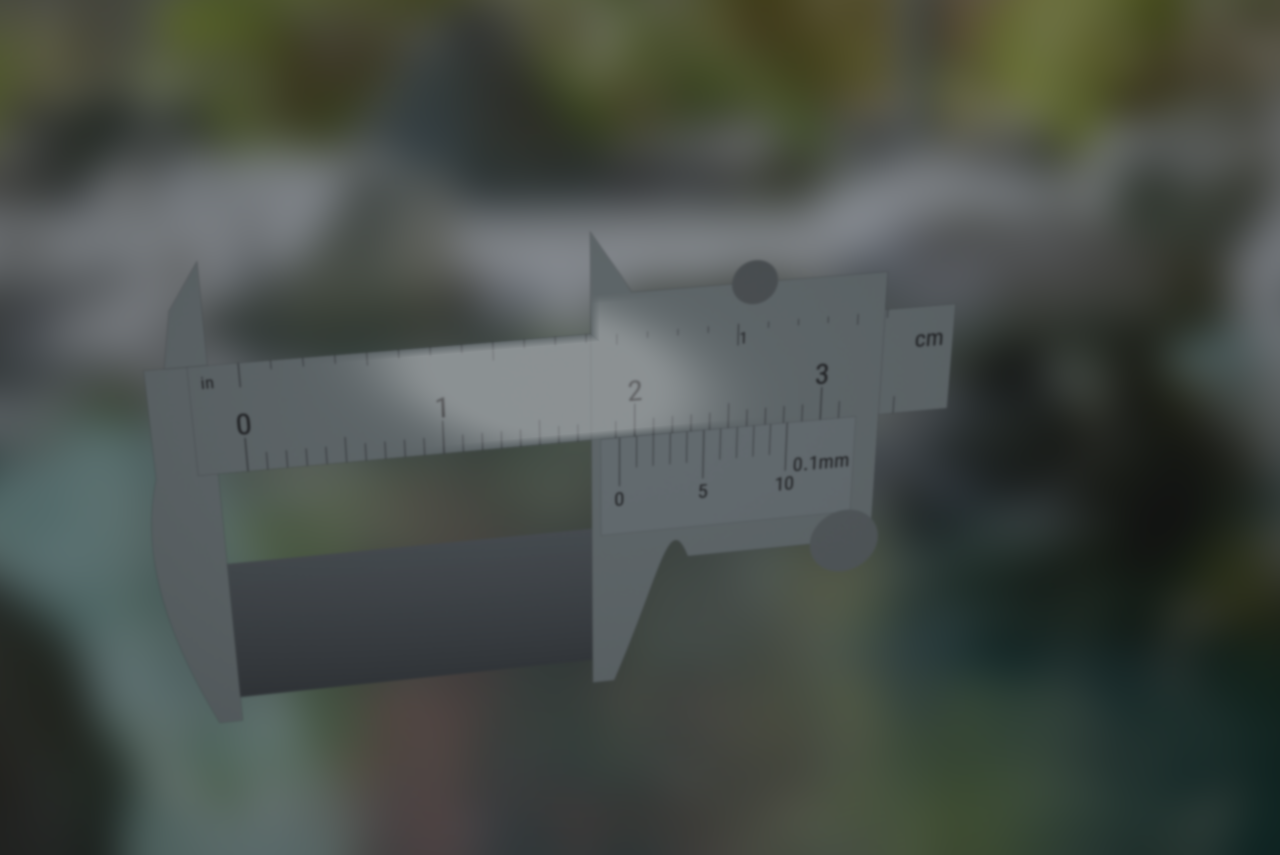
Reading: {"value": 19.2, "unit": "mm"}
